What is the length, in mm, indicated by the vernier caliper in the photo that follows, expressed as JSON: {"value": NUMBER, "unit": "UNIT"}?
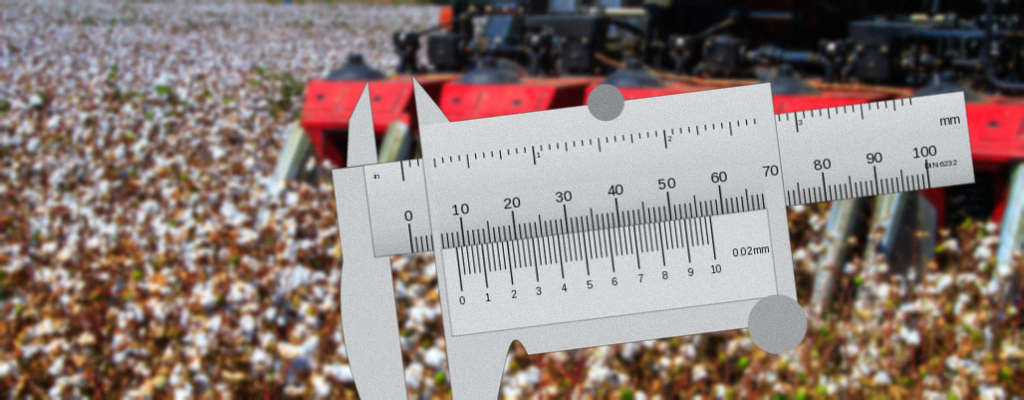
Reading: {"value": 8.5, "unit": "mm"}
